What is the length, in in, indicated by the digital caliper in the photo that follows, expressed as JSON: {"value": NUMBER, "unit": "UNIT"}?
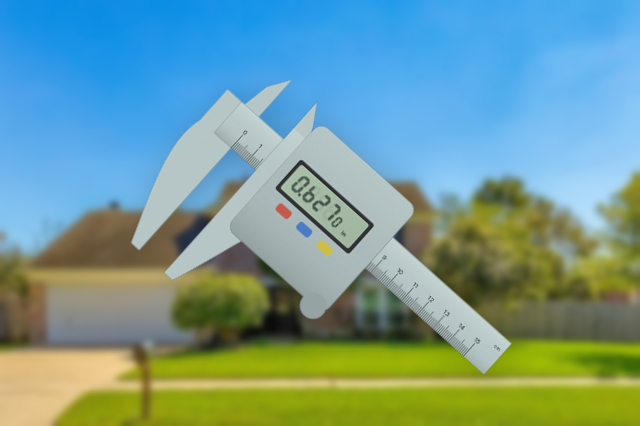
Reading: {"value": 0.6270, "unit": "in"}
